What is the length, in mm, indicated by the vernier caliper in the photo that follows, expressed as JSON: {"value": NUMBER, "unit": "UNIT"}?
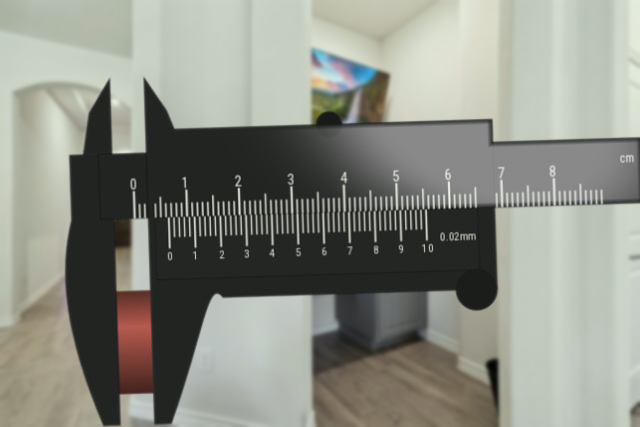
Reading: {"value": 6.5, "unit": "mm"}
